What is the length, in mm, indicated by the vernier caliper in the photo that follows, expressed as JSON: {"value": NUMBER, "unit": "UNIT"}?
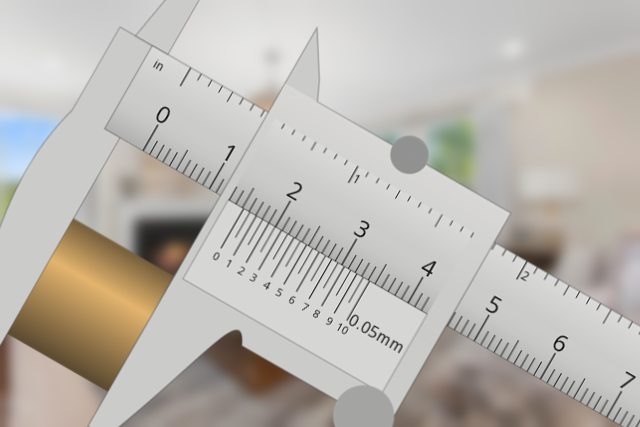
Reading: {"value": 15.2, "unit": "mm"}
